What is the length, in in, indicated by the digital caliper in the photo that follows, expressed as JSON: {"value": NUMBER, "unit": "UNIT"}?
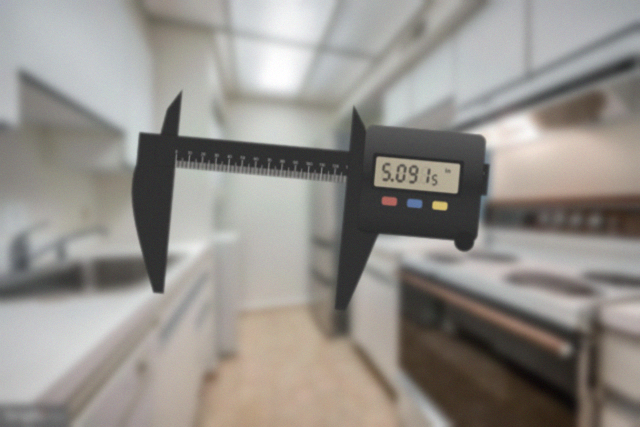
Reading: {"value": 5.0915, "unit": "in"}
